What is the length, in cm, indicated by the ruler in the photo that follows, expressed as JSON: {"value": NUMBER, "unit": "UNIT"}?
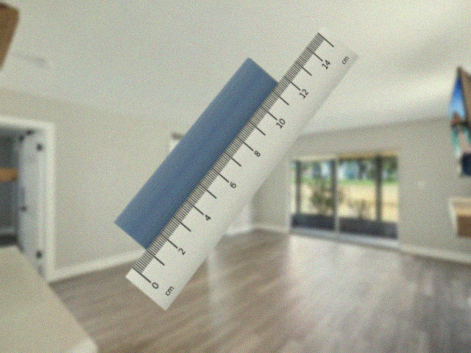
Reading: {"value": 10.5, "unit": "cm"}
